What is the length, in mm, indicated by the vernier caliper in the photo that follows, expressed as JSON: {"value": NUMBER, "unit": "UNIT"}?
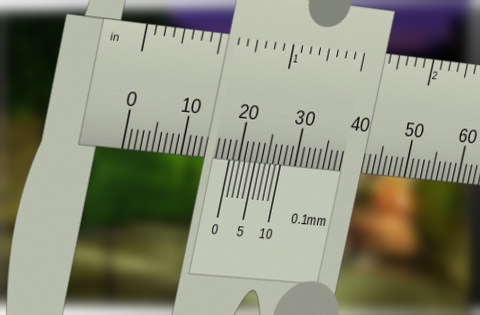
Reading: {"value": 18.4, "unit": "mm"}
